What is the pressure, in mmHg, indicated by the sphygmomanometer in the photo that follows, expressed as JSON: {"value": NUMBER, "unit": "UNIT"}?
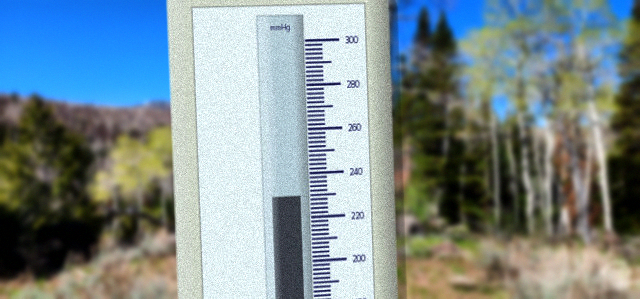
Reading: {"value": 230, "unit": "mmHg"}
